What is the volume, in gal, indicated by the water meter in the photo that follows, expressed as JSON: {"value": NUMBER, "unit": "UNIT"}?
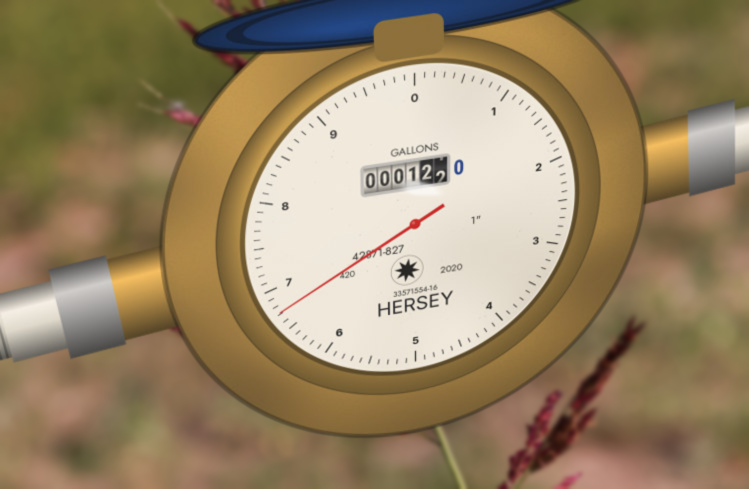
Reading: {"value": 1216.7, "unit": "gal"}
